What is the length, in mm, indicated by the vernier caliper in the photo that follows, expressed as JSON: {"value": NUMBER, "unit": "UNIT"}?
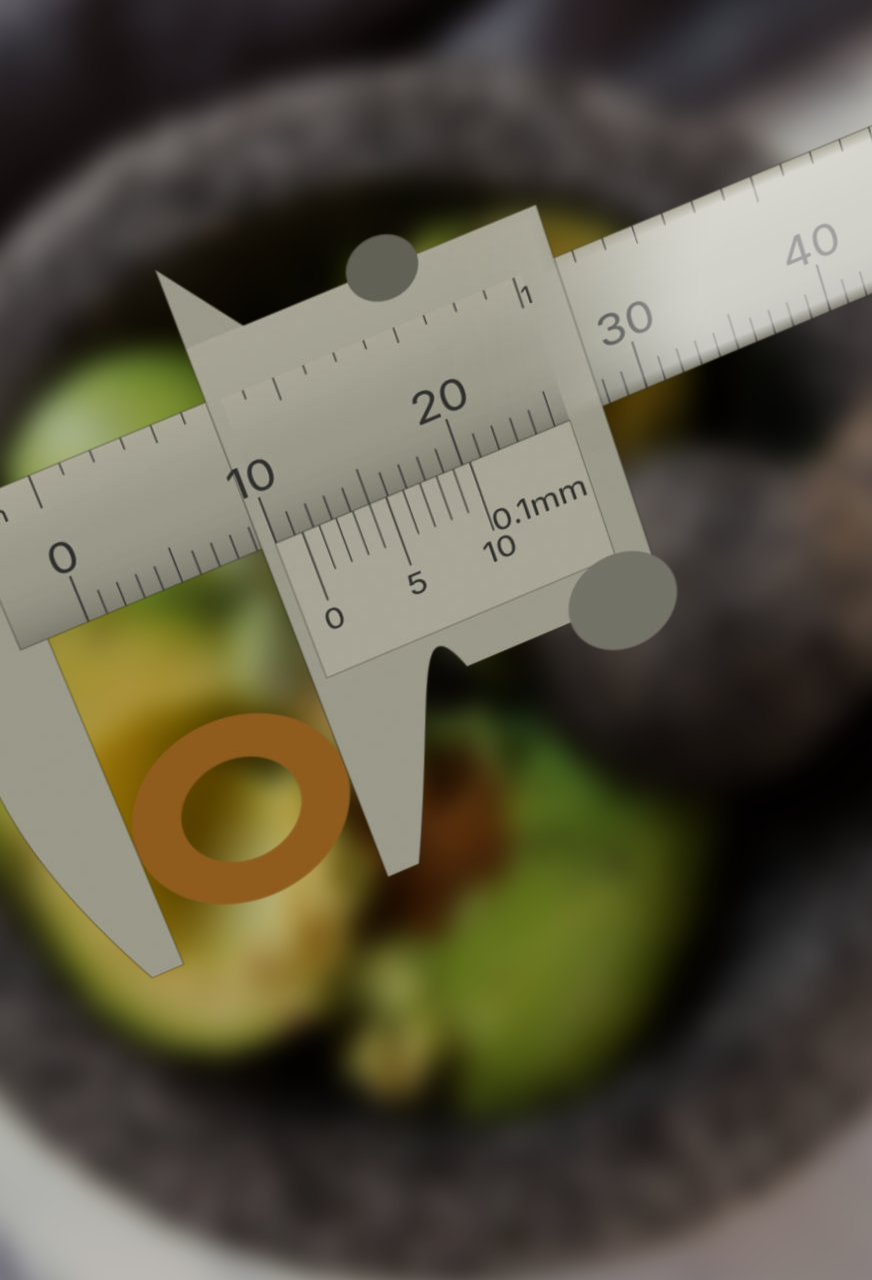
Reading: {"value": 11.4, "unit": "mm"}
